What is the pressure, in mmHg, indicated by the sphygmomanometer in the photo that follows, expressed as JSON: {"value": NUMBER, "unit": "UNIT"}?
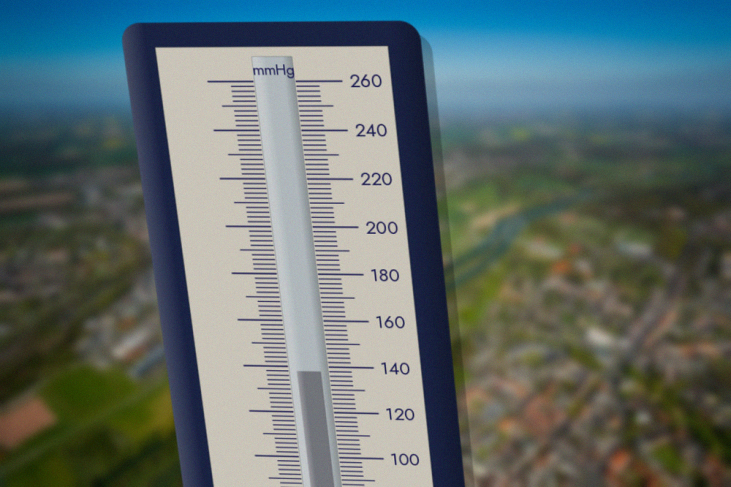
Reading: {"value": 138, "unit": "mmHg"}
